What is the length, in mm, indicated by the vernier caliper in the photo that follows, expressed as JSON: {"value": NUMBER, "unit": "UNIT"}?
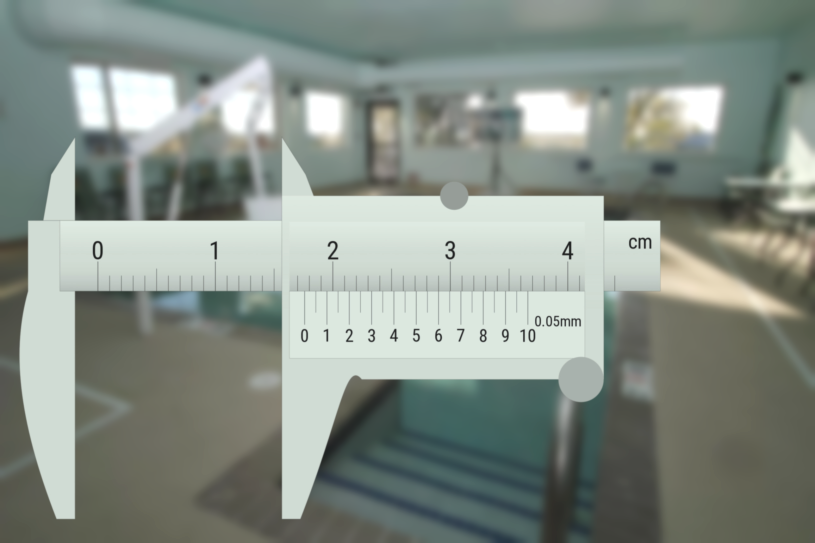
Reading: {"value": 17.6, "unit": "mm"}
